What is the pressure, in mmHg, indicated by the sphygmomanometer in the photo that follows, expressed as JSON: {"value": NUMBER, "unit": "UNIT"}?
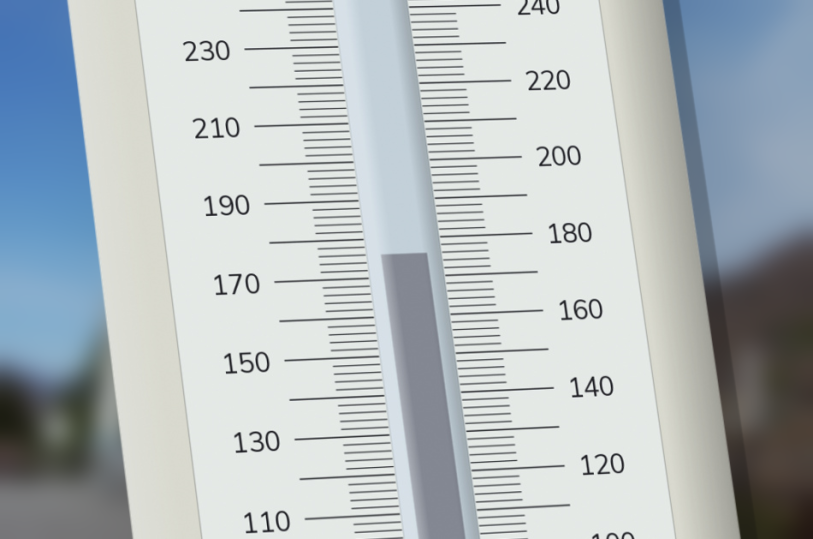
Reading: {"value": 176, "unit": "mmHg"}
